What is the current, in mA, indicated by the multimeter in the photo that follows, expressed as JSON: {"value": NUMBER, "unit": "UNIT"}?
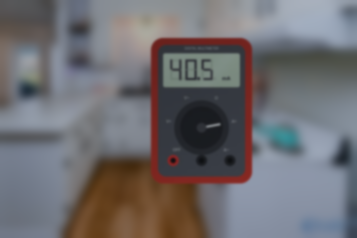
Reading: {"value": 40.5, "unit": "mA"}
